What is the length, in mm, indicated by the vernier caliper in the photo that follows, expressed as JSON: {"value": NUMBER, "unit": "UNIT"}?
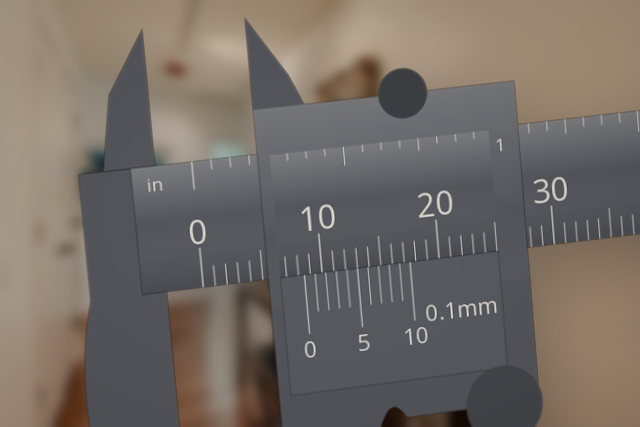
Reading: {"value": 8.5, "unit": "mm"}
